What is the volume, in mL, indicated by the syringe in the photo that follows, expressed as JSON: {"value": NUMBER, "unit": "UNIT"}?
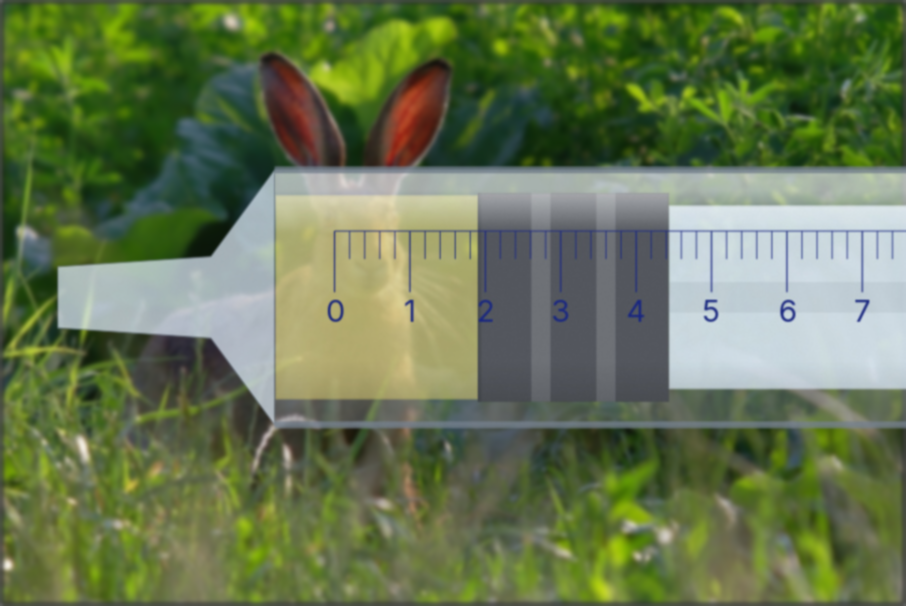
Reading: {"value": 1.9, "unit": "mL"}
